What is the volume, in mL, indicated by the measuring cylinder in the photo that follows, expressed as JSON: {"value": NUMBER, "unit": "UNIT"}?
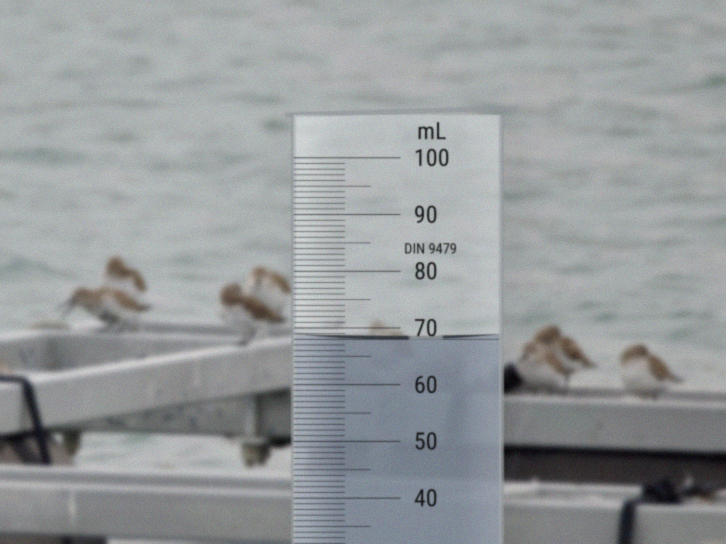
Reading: {"value": 68, "unit": "mL"}
